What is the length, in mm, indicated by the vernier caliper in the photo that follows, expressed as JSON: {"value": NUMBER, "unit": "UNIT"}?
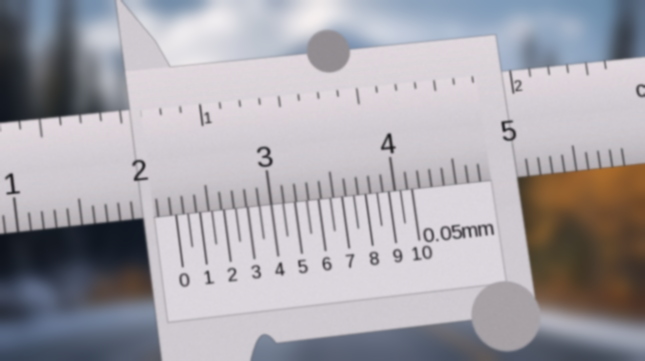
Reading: {"value": 22.4, "unit": "mm"}
